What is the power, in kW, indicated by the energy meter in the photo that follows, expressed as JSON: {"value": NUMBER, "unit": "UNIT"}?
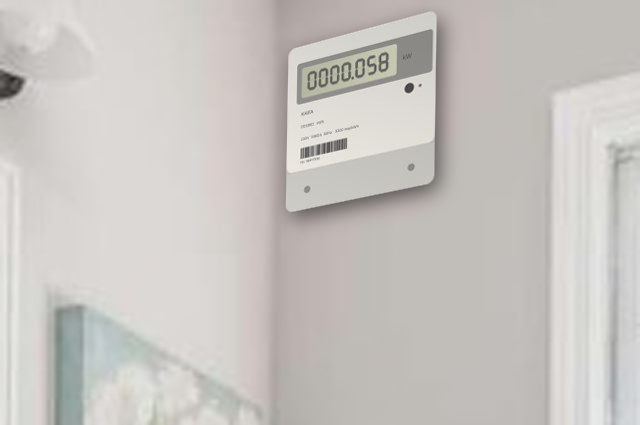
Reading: {"value": 0.058, "unit": "kW"}
